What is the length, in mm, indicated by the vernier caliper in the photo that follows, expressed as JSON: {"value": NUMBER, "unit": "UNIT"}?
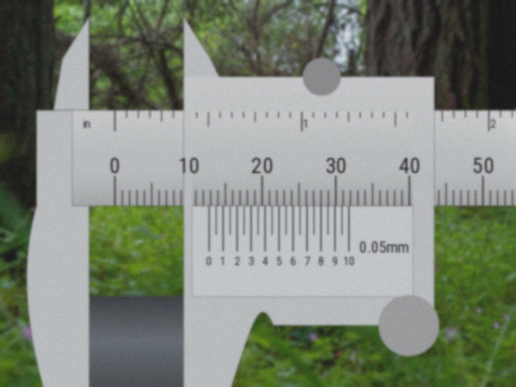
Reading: {"value": 12.8, "unit": "mm"}
